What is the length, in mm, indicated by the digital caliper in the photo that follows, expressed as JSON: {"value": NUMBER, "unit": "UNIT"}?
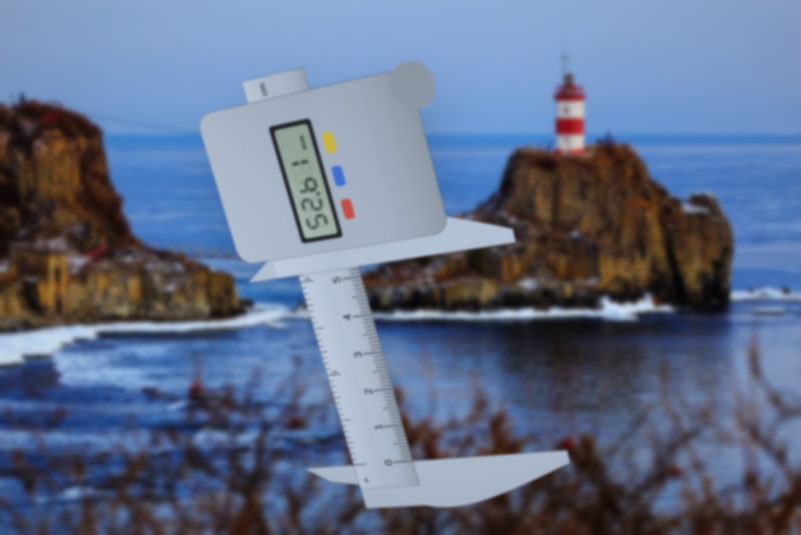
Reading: {"value": 52.61, "unit": "mm"}
